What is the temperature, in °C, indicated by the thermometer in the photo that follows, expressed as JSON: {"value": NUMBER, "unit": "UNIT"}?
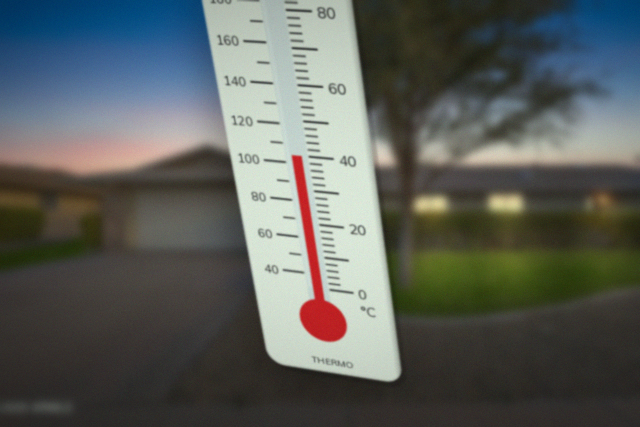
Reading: {"value": 40, "unit": "°C"}
